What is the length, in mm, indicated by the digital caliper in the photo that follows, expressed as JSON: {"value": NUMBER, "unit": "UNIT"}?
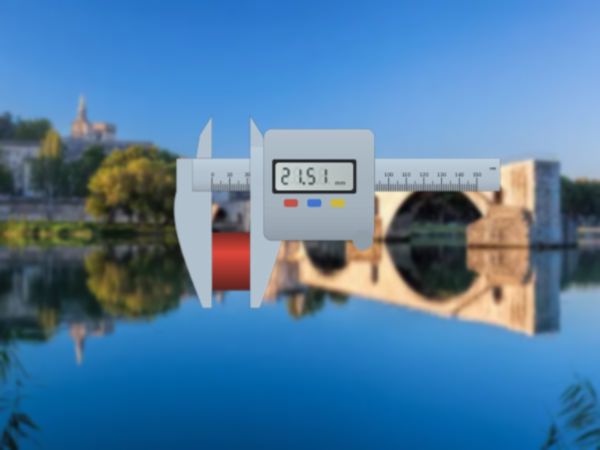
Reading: {"value": 21.51, "unit": "mm"}
